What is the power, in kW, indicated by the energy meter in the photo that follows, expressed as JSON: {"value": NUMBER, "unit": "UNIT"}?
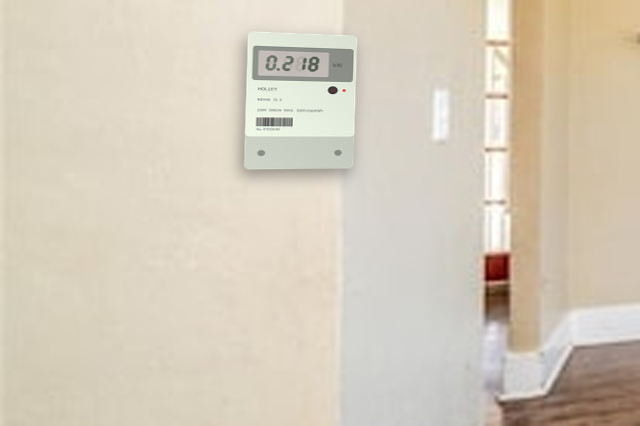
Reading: {"value": 0.218, "unit": "kW"}
